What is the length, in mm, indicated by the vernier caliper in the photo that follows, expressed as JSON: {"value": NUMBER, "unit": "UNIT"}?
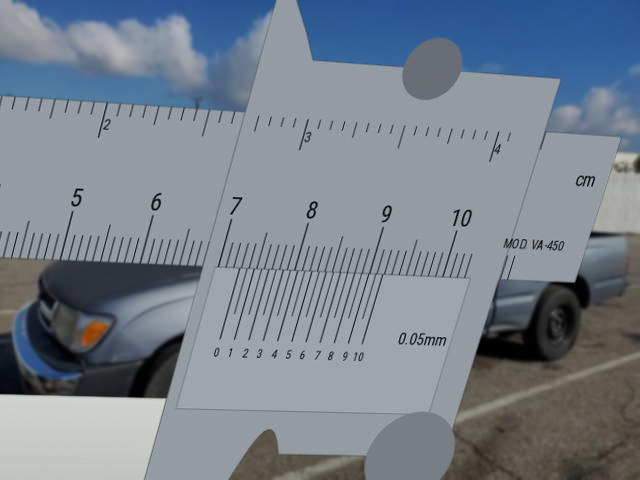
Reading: {"value": 72.8, "unit": "mm"}
